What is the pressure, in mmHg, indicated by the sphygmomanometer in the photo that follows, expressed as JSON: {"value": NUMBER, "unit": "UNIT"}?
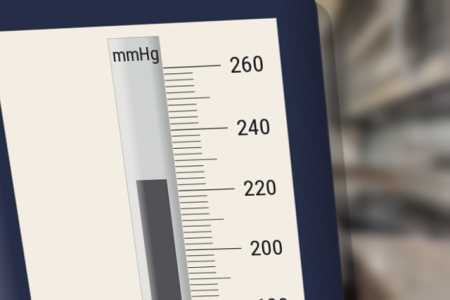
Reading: {"value": 224, "unit": "mmHg"}
